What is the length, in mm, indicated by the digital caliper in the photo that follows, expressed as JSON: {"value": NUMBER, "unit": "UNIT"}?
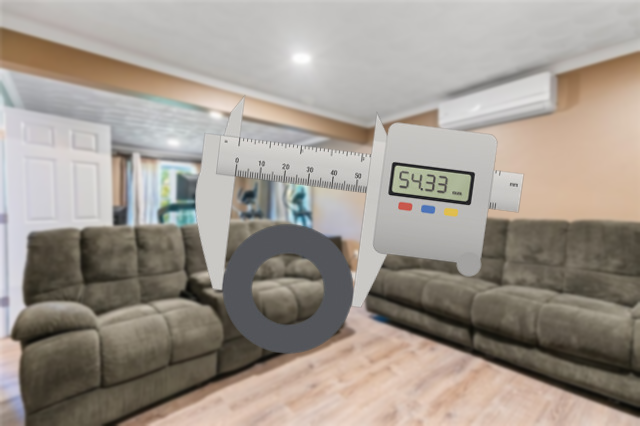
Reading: {"value": 54.33, "unit": "mm"}
